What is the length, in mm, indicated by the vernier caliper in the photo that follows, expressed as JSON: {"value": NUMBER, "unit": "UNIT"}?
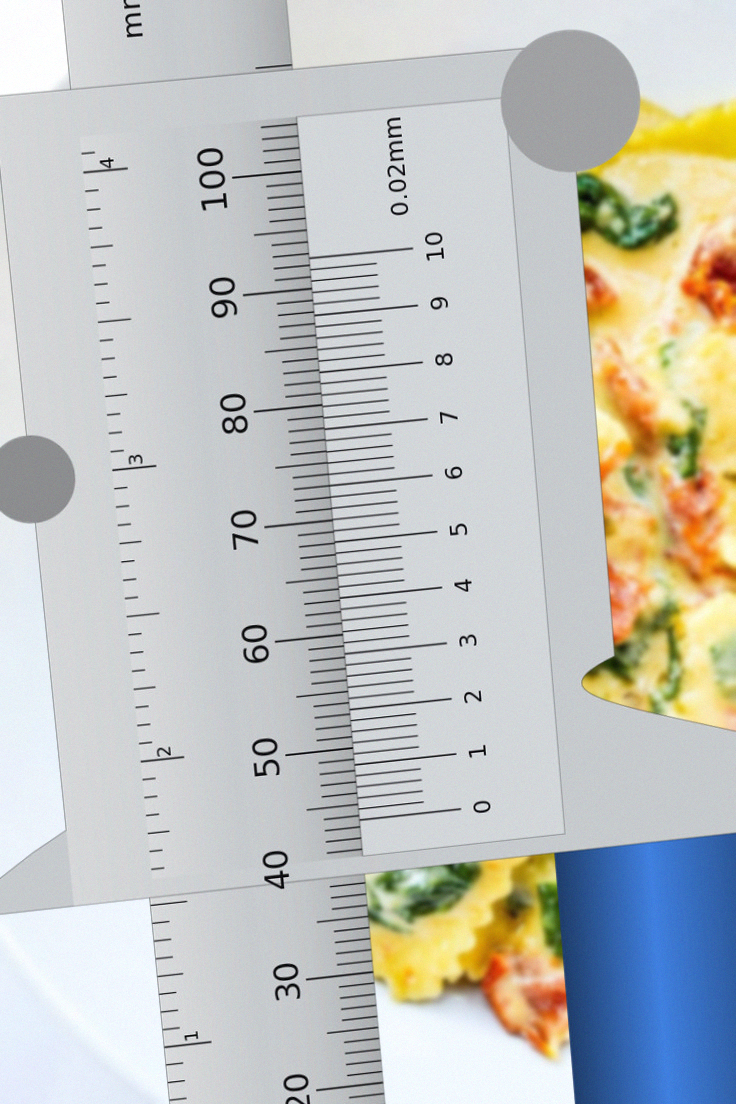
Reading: {"value": 43.6, "unit": "mm"}
